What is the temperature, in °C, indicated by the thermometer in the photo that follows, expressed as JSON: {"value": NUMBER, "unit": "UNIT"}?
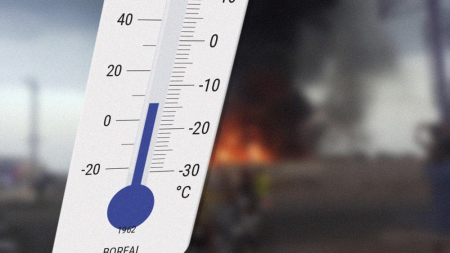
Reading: {"value": -14, "unit": "°C"}
